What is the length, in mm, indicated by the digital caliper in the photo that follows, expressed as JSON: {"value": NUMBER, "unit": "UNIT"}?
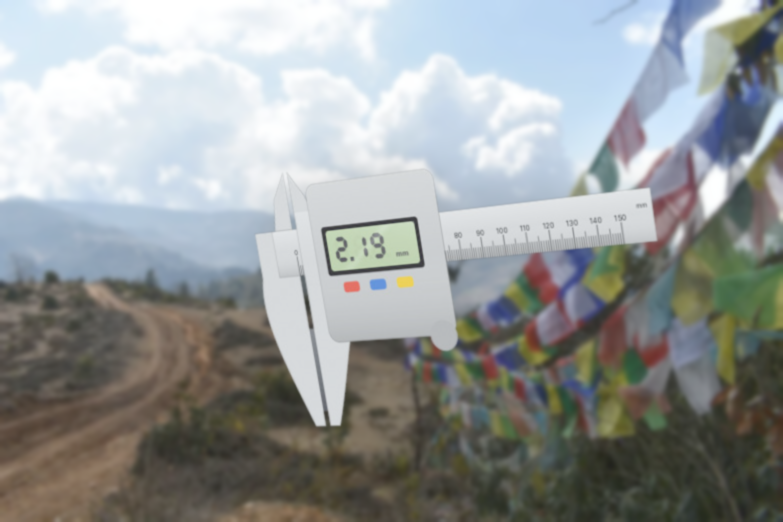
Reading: {"value": 2.19, "unit": "mm"}
